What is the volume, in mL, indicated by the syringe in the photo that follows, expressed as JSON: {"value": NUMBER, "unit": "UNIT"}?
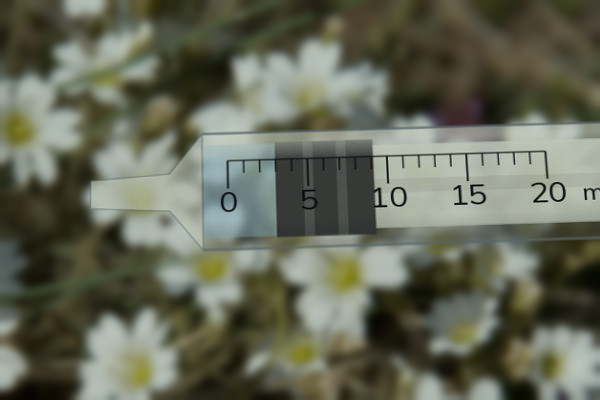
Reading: {"value": 3, "unit": "mL"}
